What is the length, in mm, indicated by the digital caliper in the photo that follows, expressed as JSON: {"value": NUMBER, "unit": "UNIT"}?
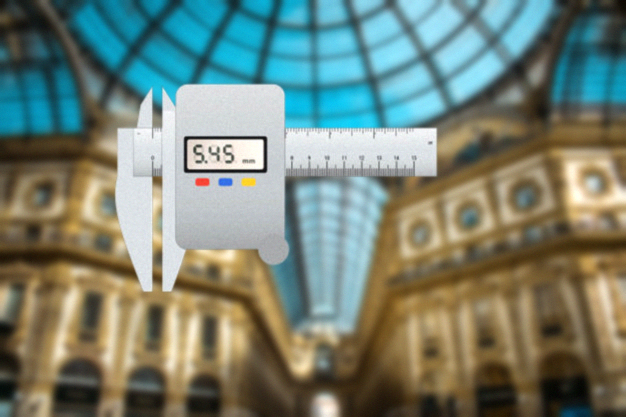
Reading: {"value": 5.45, "unit": "mm"}
